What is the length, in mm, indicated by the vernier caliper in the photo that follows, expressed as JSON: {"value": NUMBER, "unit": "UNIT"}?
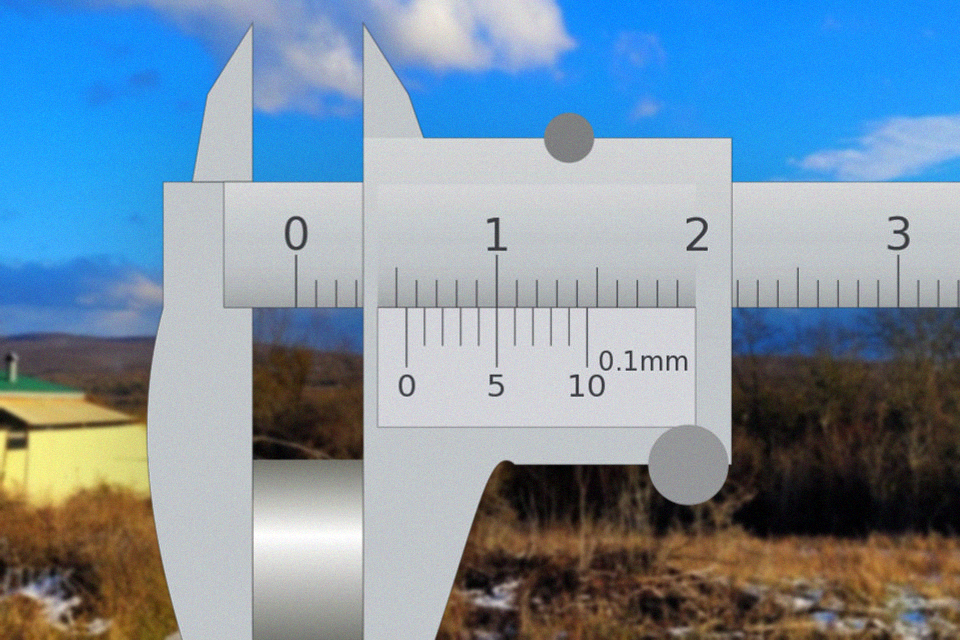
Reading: {"value": 5.5, "unit": "mm"}
